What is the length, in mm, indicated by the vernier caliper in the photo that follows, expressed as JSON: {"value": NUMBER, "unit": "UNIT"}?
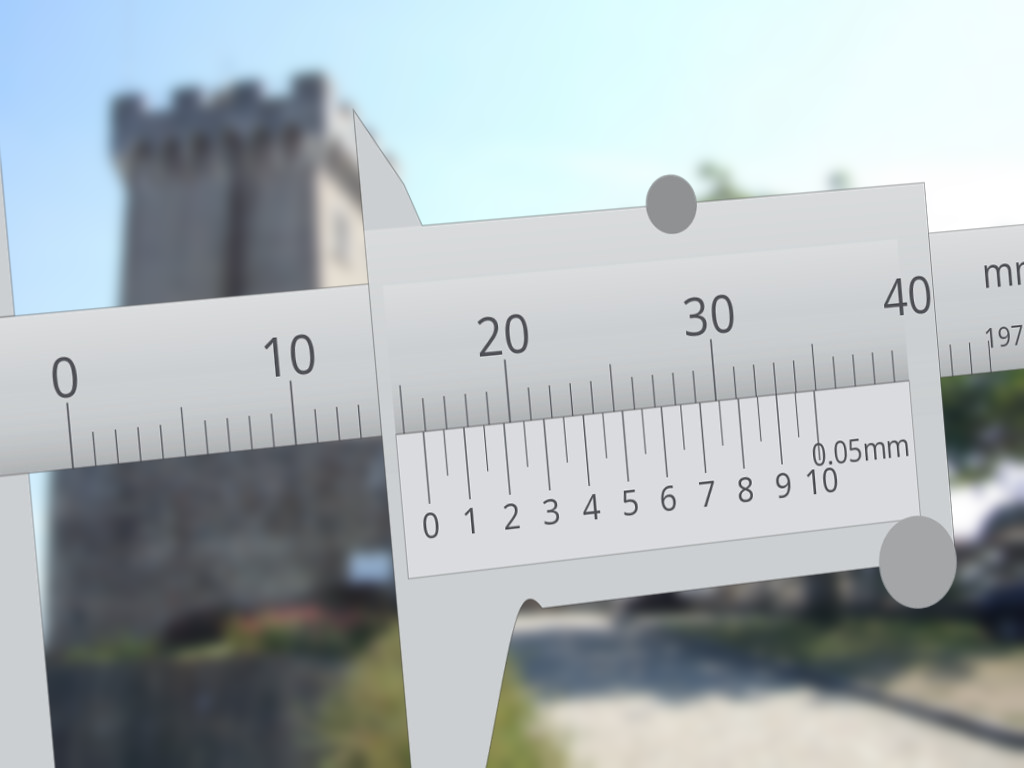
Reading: {"value": 15.9, "unit": "mm"}
